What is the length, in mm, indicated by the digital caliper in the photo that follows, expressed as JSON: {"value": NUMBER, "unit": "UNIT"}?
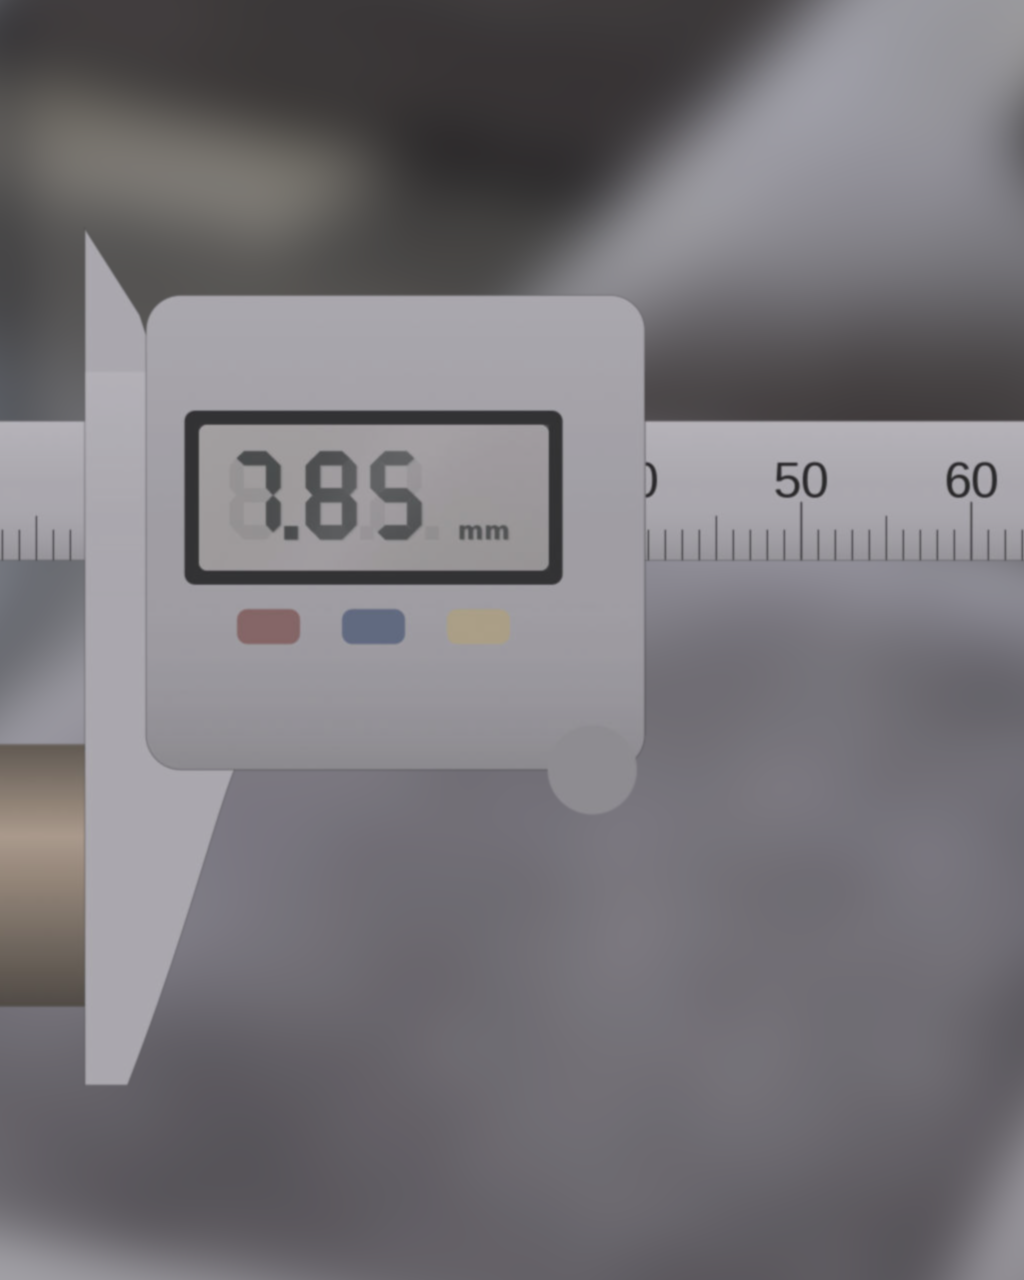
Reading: {"value": 7.85, "unit": "mm"}
